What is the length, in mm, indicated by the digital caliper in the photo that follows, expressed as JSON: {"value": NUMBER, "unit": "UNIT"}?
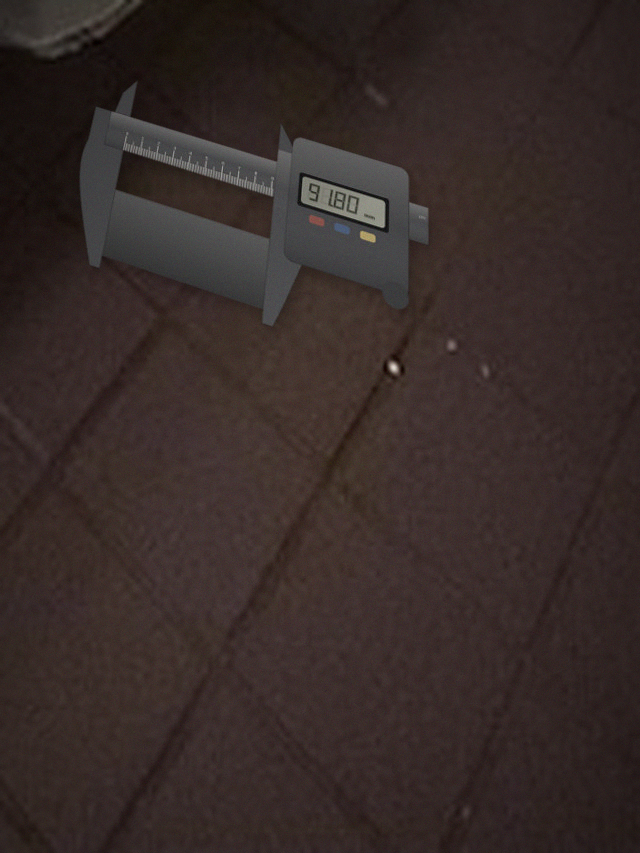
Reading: {"value": 91.80, "unit": "mm"}
